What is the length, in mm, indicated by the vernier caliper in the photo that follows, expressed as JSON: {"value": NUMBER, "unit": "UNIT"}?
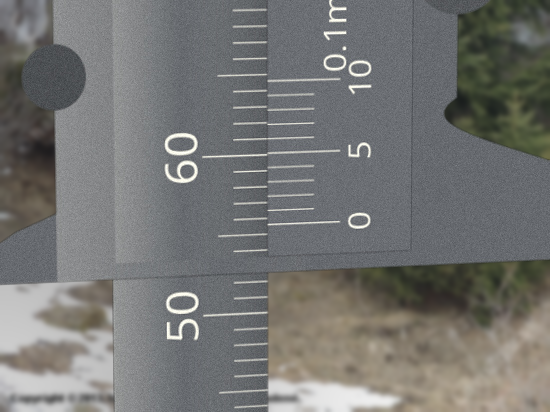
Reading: {"value": 55.6, "unit": "mm"}
